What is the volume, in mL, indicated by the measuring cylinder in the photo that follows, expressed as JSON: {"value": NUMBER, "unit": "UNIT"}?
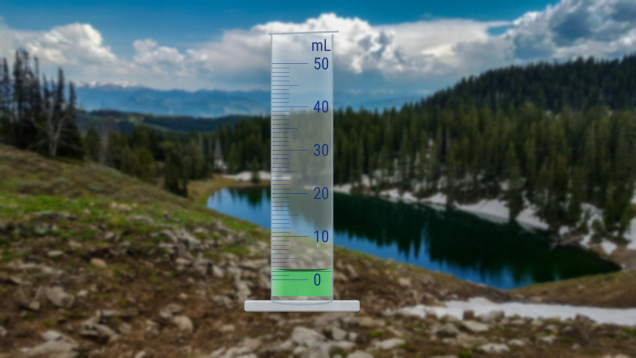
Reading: {"value": 2, "unit": "mL"}
